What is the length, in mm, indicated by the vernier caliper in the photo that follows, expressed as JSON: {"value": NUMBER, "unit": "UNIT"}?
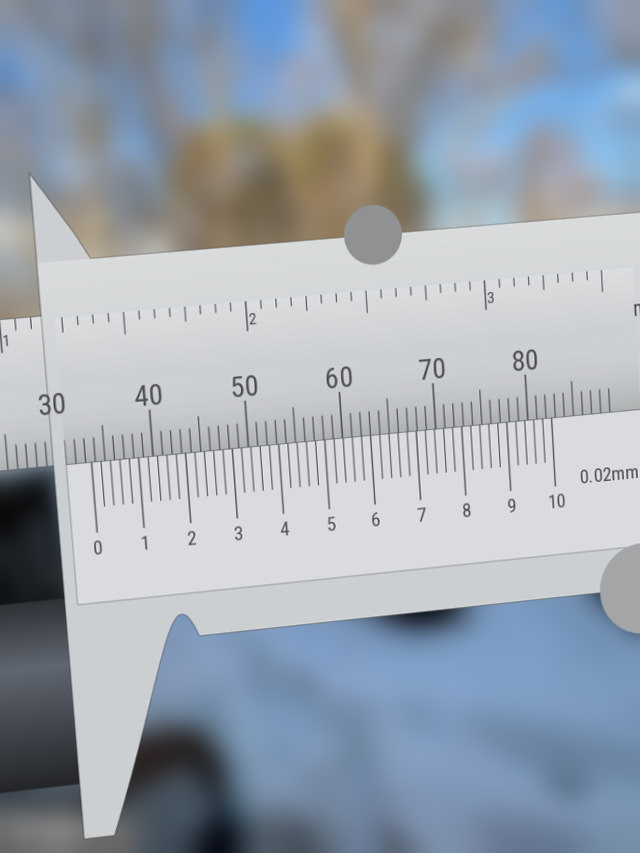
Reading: {"value": 33.6, "unit": "mm"}
